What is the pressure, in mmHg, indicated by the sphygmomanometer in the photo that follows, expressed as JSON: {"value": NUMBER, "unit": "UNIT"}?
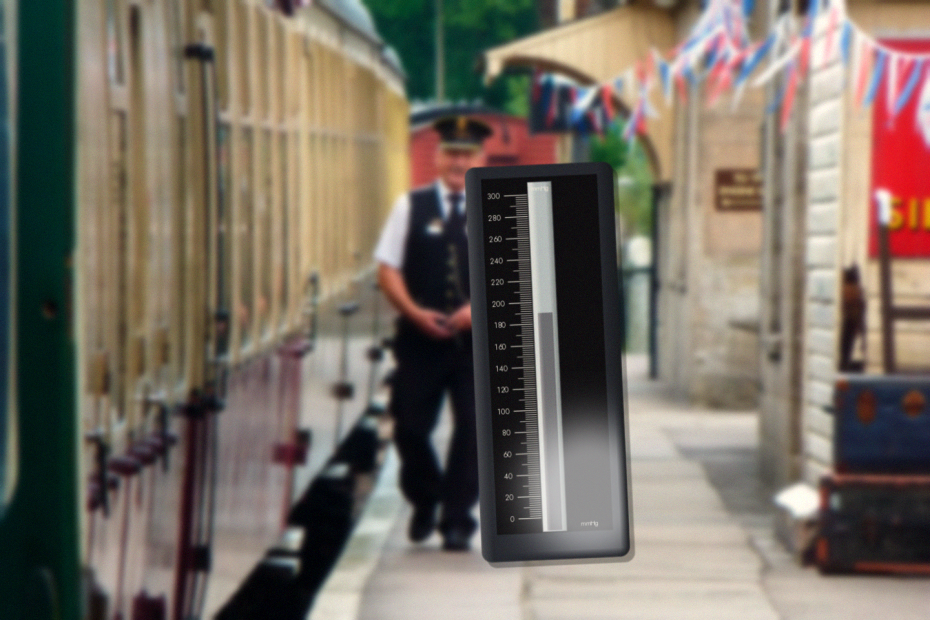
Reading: {"value": 190, "unit": "mmHg"}
